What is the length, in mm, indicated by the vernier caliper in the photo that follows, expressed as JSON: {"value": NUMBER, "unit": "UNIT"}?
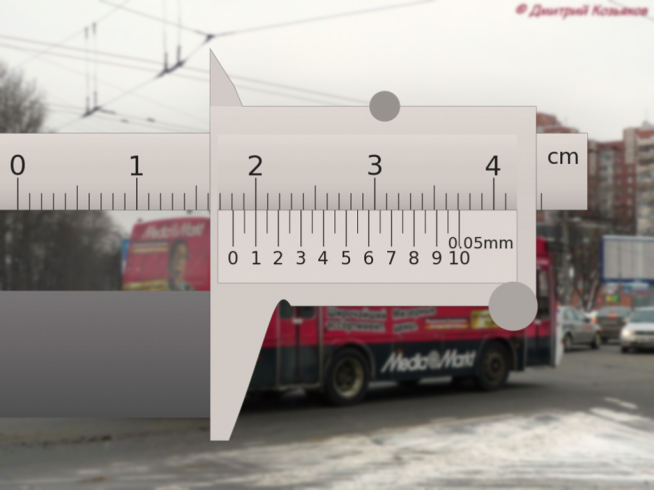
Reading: {"value": 18.1, "unit": "mm"}
